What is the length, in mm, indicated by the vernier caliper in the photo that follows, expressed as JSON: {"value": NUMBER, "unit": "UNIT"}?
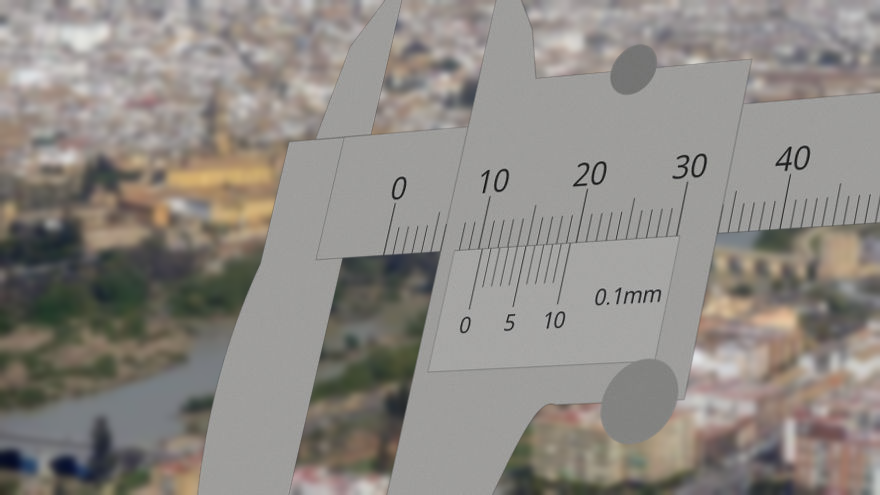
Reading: {"value": 10.4, "unit": "mm"}
